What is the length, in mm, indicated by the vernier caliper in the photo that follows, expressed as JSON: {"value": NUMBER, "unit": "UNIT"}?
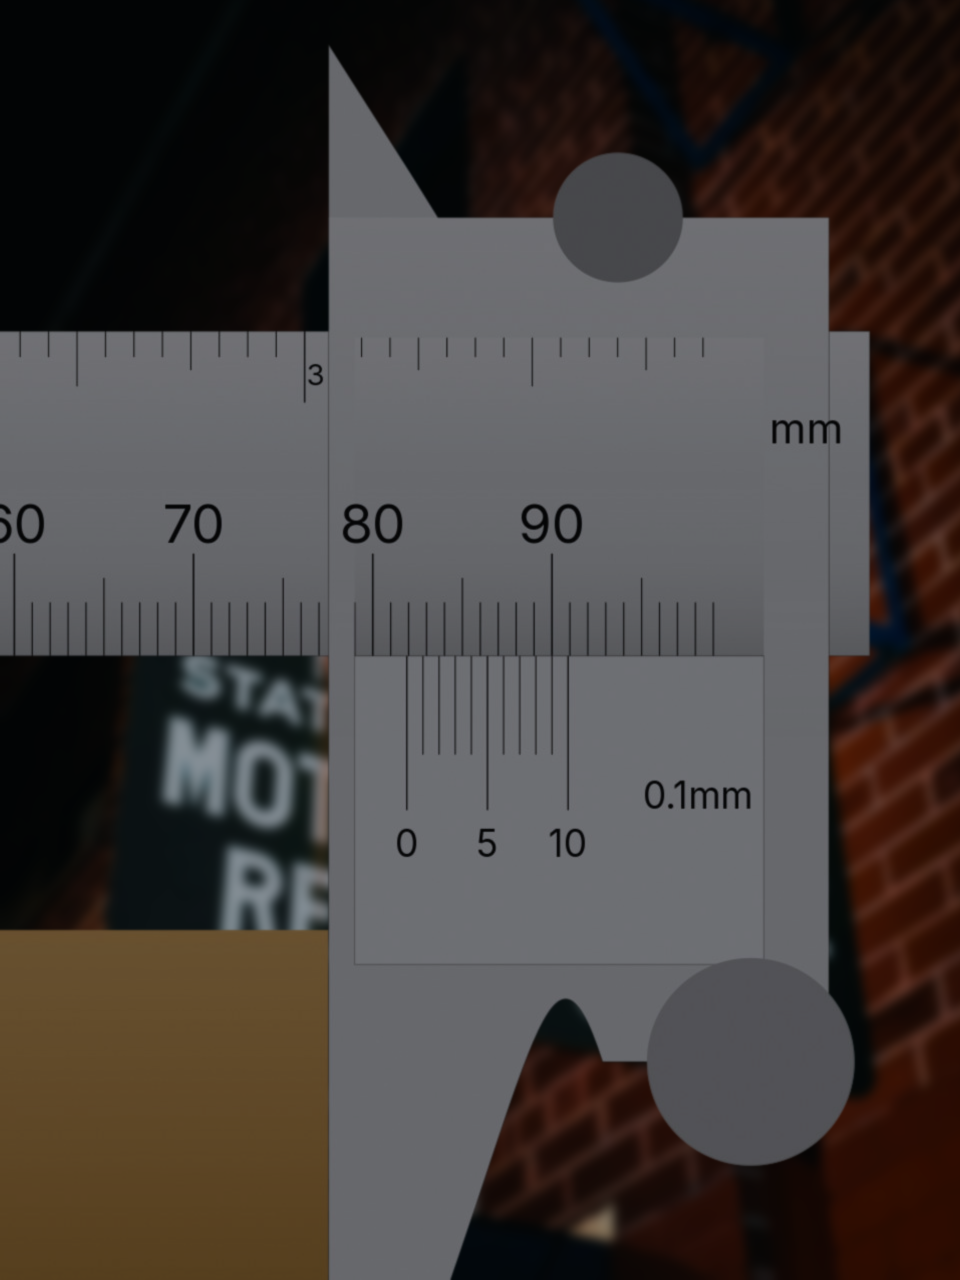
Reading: {"value": 81.9, "unit": "mm"}
